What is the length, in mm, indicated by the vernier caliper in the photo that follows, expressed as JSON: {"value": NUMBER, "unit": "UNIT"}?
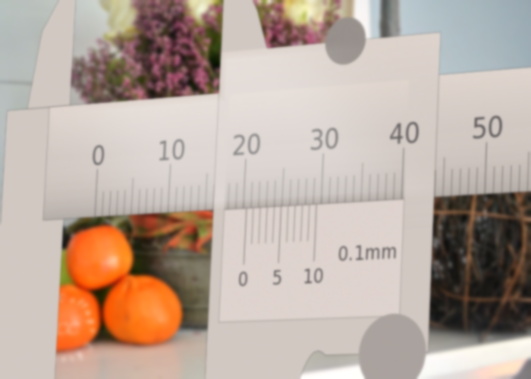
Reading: {"value": 20.4, "unit": "mm"}
